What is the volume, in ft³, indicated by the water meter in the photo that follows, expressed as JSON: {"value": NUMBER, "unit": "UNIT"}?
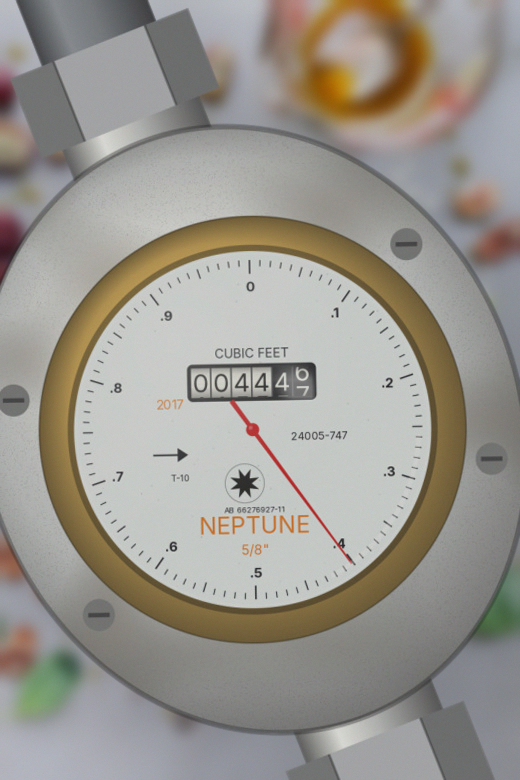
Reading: {"value": 4446.40, "unit": "ft³"}
